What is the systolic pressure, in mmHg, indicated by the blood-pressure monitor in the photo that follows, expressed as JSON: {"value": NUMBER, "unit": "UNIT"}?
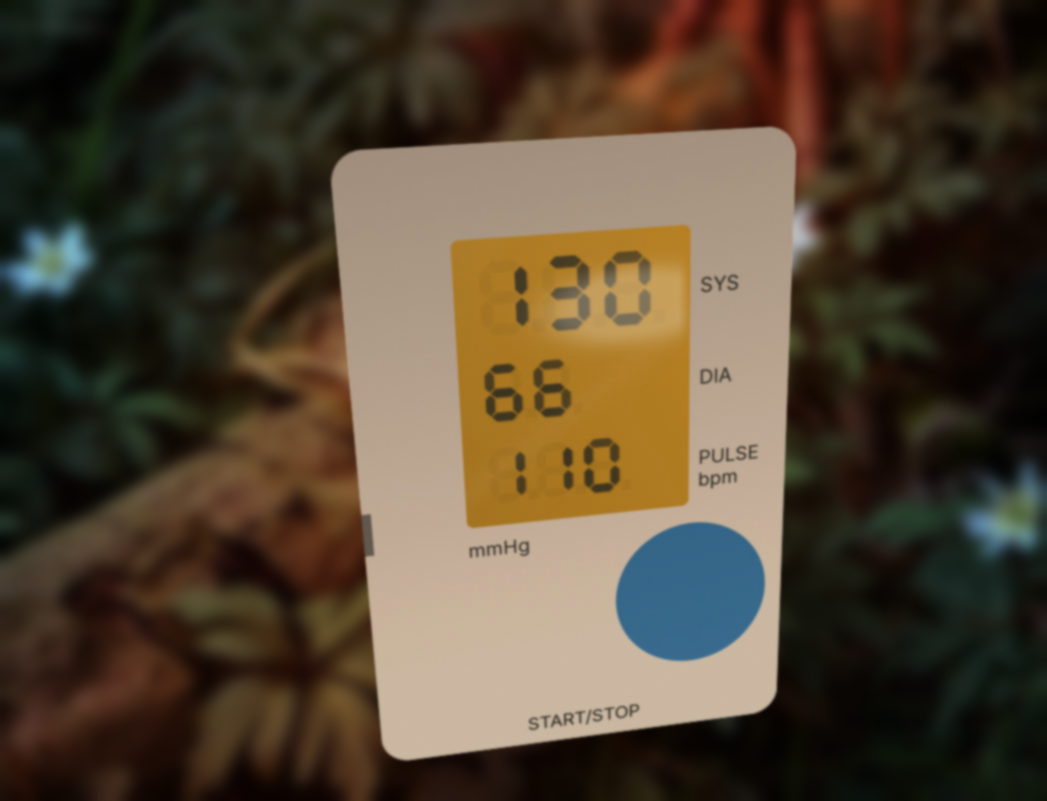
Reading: {"value": 130, "unit": "mmHg"}
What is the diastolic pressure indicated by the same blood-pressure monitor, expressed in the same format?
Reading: {"value": 66, "unit": "mmHg"}
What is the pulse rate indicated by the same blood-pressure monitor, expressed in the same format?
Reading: {"value": 110, "unit": "bpm"}
